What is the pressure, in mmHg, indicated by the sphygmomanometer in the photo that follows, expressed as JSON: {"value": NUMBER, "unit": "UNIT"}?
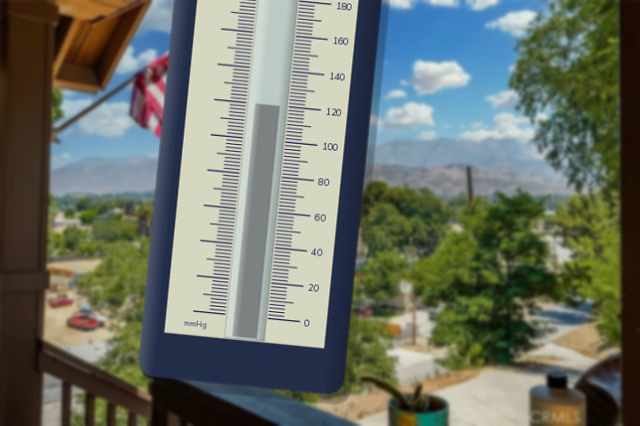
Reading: {"value": 120, "unit": "mmHg"}
